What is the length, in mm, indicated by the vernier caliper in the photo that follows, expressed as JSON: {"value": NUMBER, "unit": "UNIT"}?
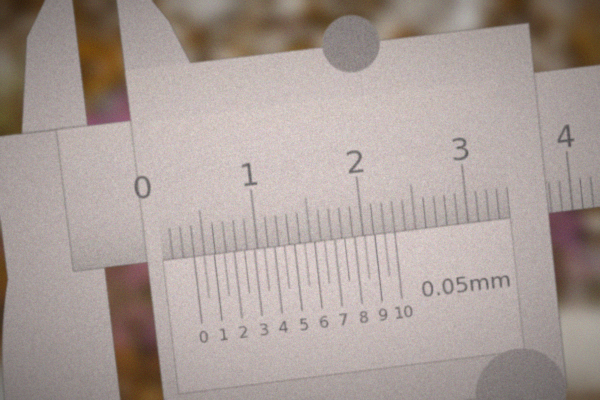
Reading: {"value": 4.0, "unit": "mm"}
